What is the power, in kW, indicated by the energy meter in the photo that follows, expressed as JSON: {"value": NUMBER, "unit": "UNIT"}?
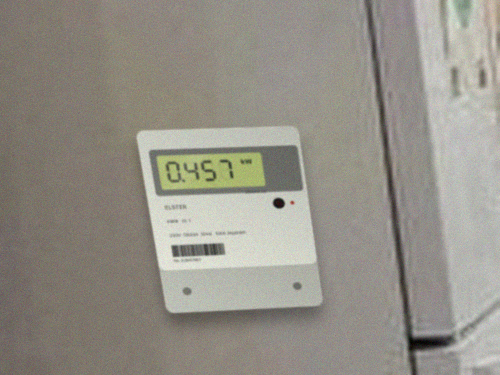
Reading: {"value": 0.457, "unit": "kW"}
